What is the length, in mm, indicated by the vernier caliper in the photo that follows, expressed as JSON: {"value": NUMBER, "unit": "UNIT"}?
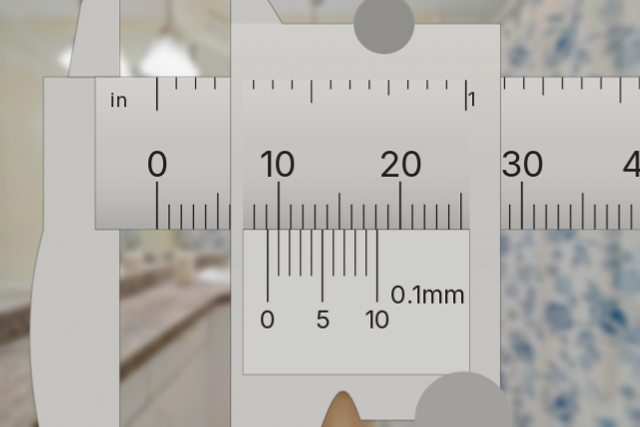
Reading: {"value": 9.1, "unit": "mm"}
